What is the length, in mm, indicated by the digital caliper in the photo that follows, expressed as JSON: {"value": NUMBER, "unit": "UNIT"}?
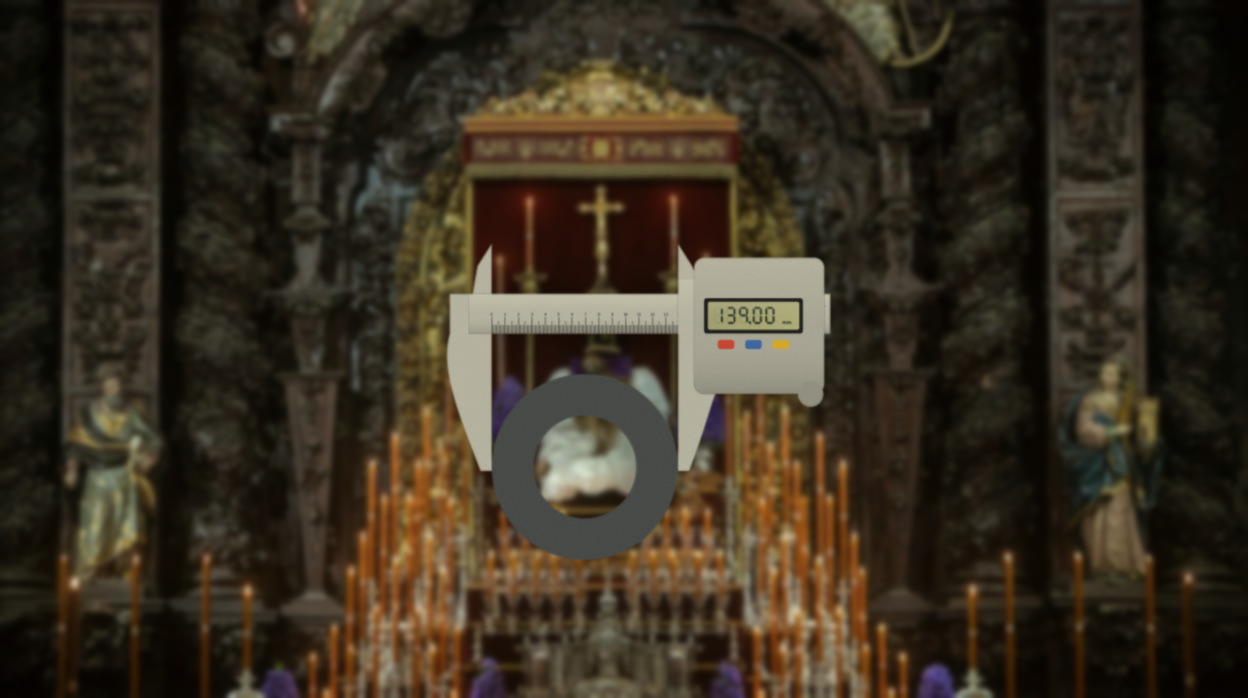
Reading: {"value": 139.00, "unit": "mm"}
